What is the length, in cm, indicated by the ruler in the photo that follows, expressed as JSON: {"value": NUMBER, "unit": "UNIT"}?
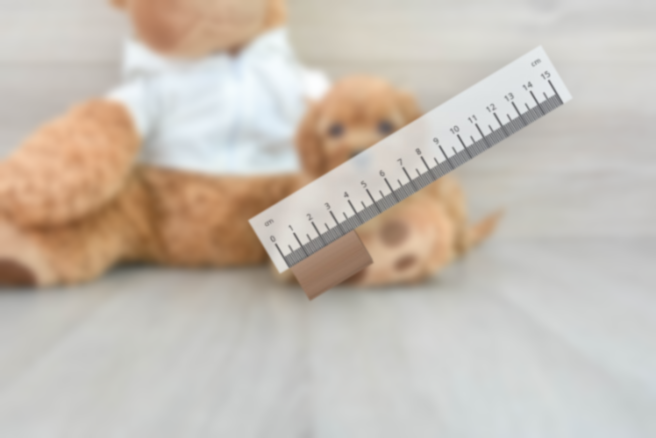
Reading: {"value": 3.5, "unit": "cm"}
